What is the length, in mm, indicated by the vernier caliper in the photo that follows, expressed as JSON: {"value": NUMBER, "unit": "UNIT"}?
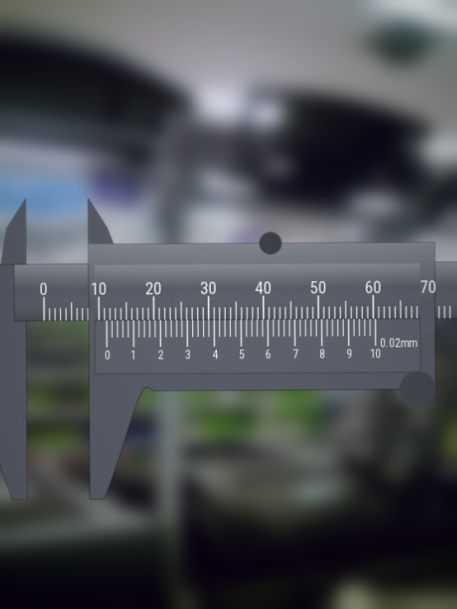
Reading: {"value": 11.4, "unit": "mm"}
